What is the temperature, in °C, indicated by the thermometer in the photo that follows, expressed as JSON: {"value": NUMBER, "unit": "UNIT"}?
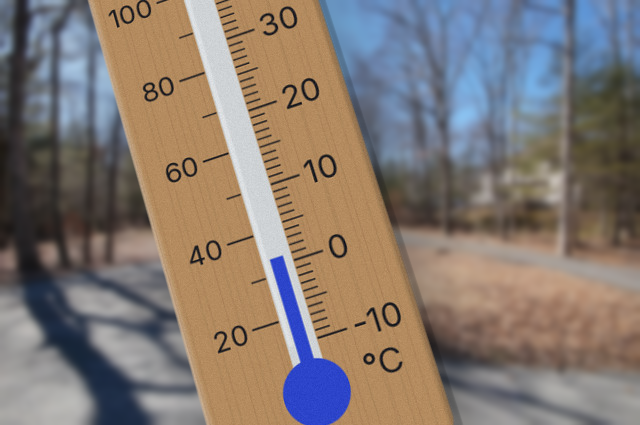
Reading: {"value": 1, "unit": "°C"}
